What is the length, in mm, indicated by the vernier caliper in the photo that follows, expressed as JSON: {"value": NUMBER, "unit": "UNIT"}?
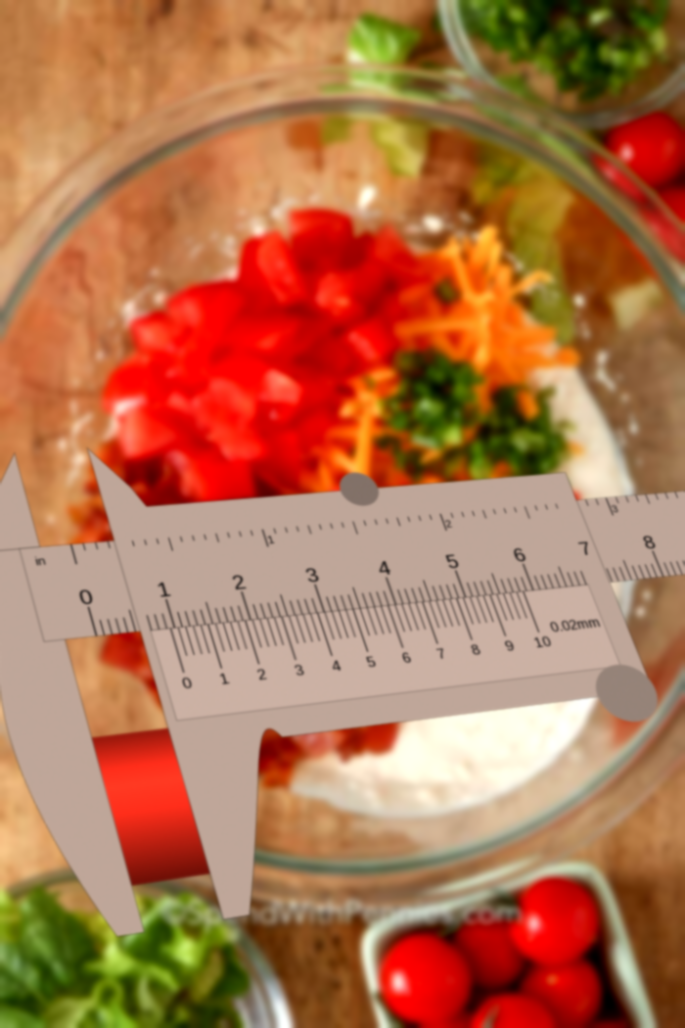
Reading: {"value": 9.5, "unit": "mm"}
